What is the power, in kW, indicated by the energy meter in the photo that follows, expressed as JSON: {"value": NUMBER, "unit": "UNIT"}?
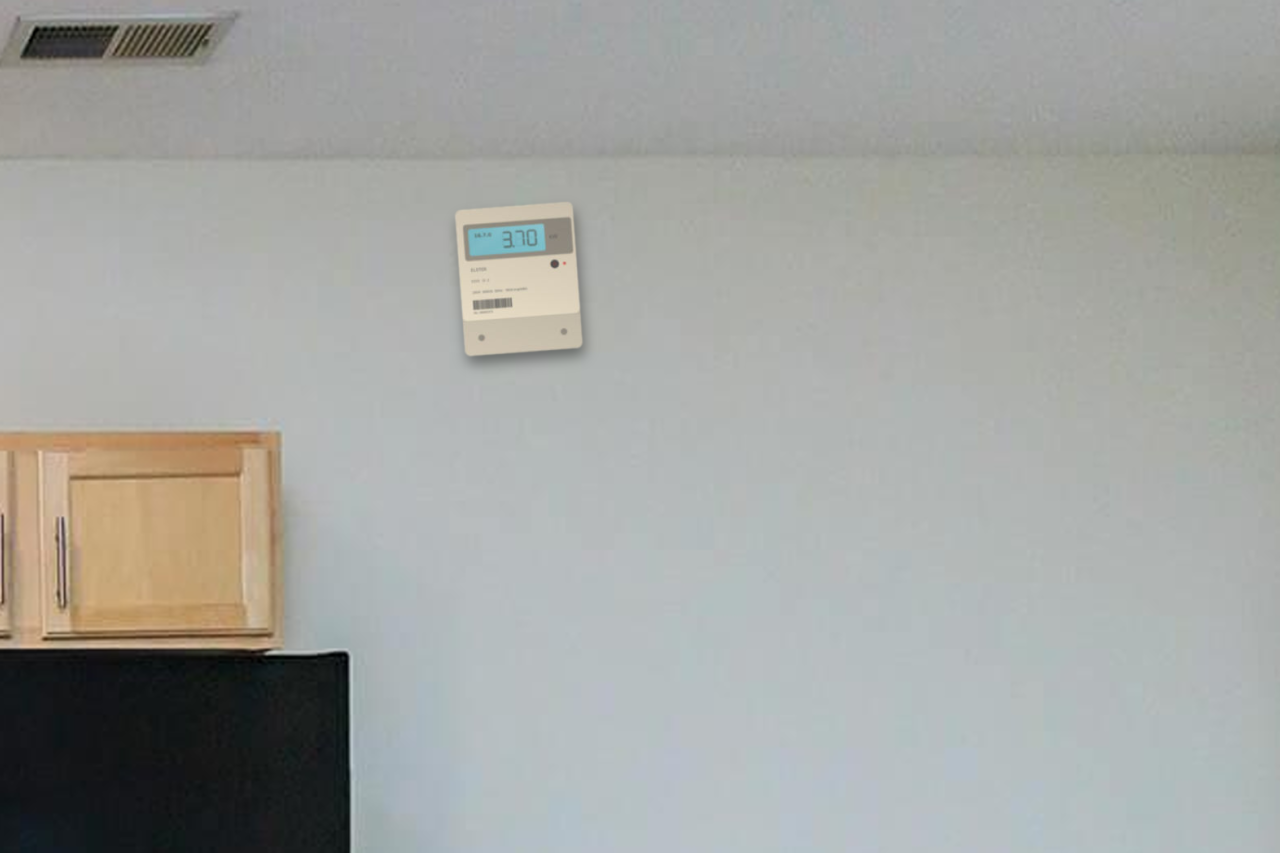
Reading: {"value": 3.70, "unit": "kW"}
